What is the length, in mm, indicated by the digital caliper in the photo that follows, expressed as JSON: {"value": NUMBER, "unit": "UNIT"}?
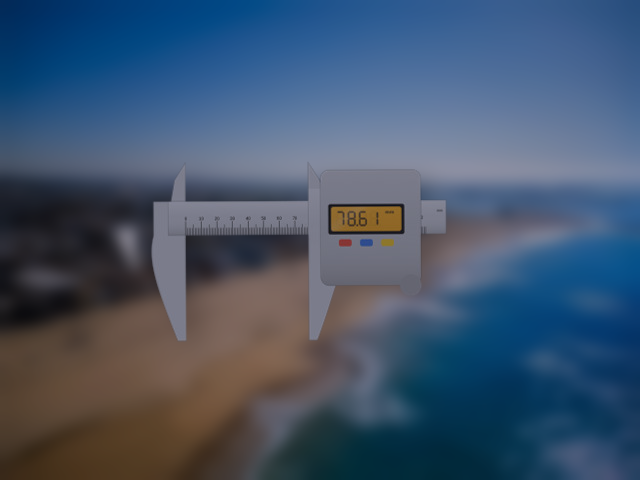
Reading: {"value": 78.61, "unit": "mm"}
